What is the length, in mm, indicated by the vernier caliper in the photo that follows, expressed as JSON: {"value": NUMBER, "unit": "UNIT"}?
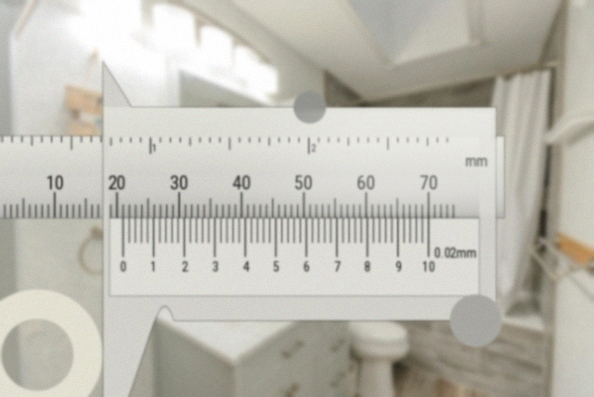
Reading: {"value": 21.0, "unit": "mm"}
